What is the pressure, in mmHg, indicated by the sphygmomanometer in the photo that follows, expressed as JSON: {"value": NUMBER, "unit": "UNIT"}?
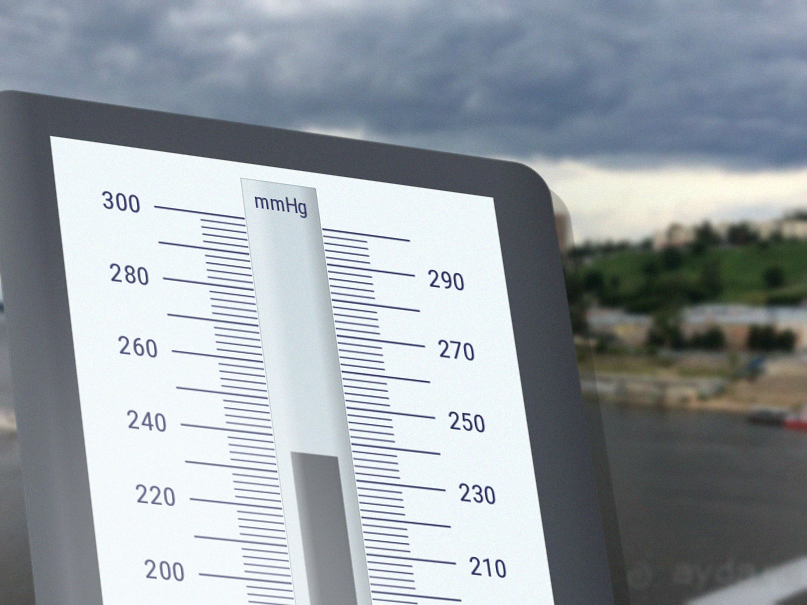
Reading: {"value": 236, "unit": "mmHg"}
